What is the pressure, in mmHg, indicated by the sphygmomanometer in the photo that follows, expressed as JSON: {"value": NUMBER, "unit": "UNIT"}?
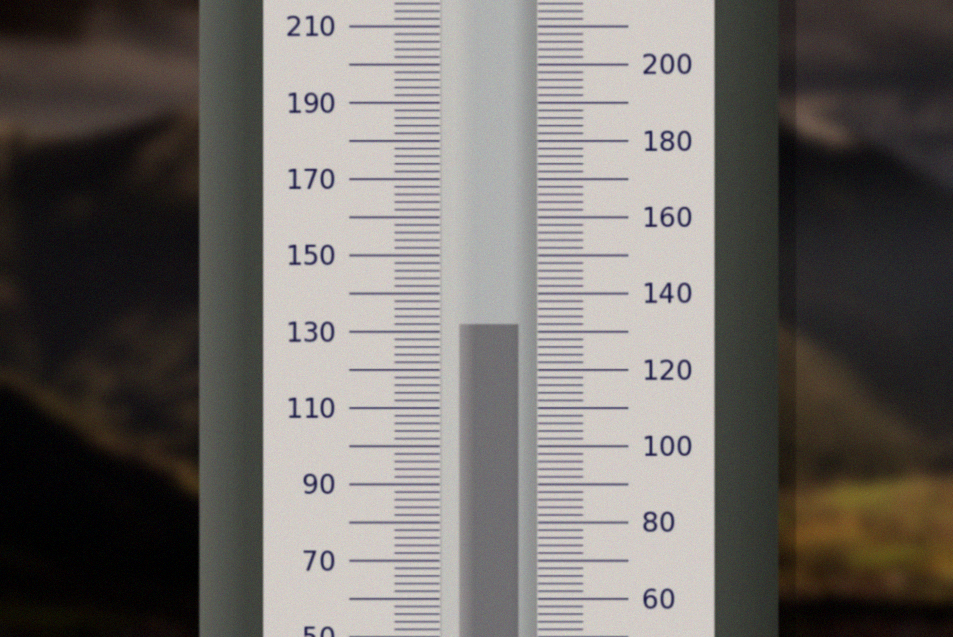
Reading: {"value": 132, "unit": "mmHg"}
